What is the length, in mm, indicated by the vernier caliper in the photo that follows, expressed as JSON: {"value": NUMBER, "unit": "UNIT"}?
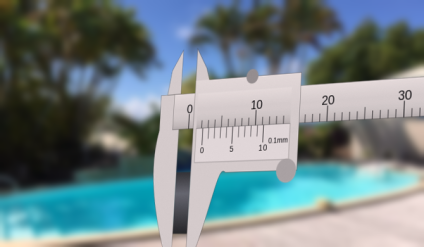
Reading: {"value": 2.2, "unit": "mm"}
